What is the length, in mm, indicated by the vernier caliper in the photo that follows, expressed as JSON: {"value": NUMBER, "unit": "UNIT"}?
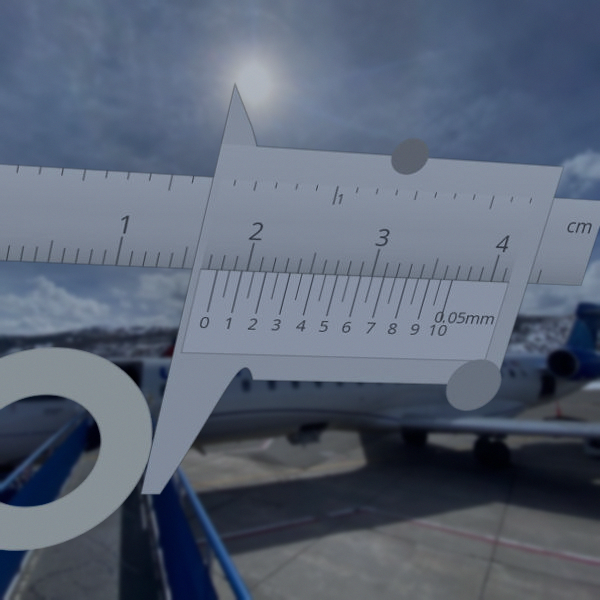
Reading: {"value": 17.7, "unit": "mm"}
